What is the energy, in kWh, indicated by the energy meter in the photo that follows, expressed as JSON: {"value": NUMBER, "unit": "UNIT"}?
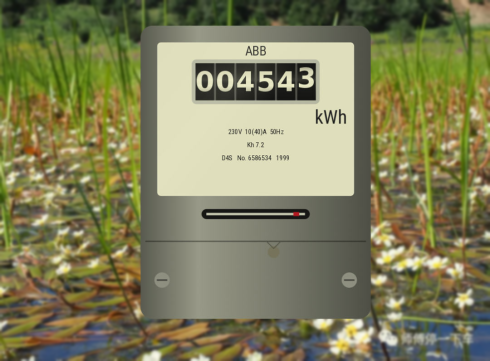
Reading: {"value": 4543, "unit": "kWh"}
